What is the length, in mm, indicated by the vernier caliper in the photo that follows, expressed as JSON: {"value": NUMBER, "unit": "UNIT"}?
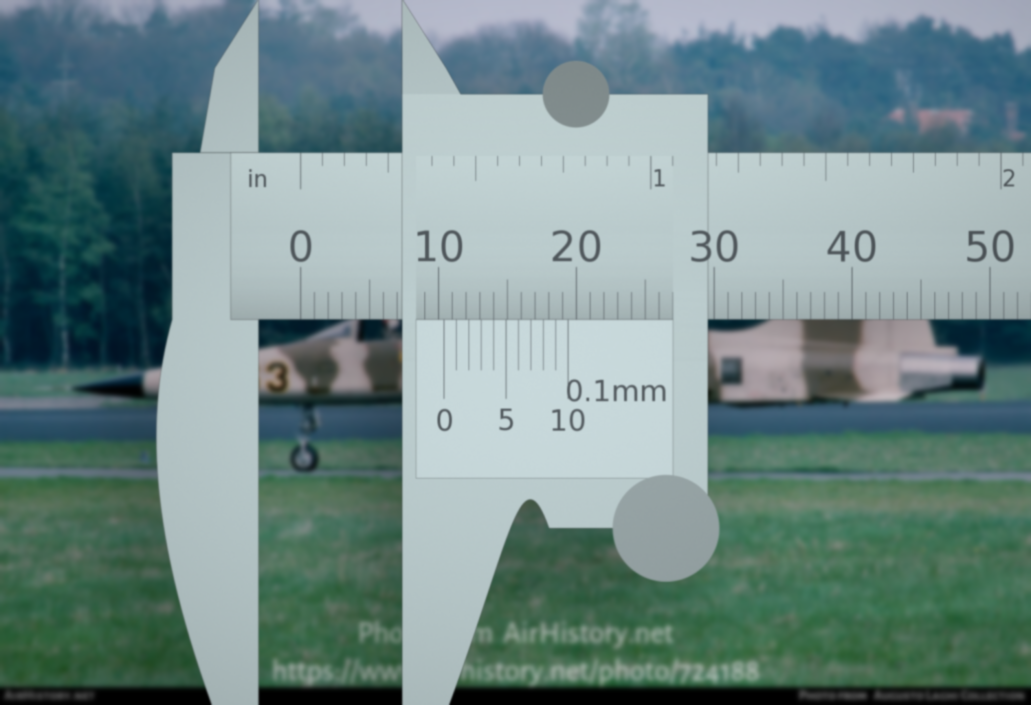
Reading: {"value": 10.4, "unit": "mm"}
